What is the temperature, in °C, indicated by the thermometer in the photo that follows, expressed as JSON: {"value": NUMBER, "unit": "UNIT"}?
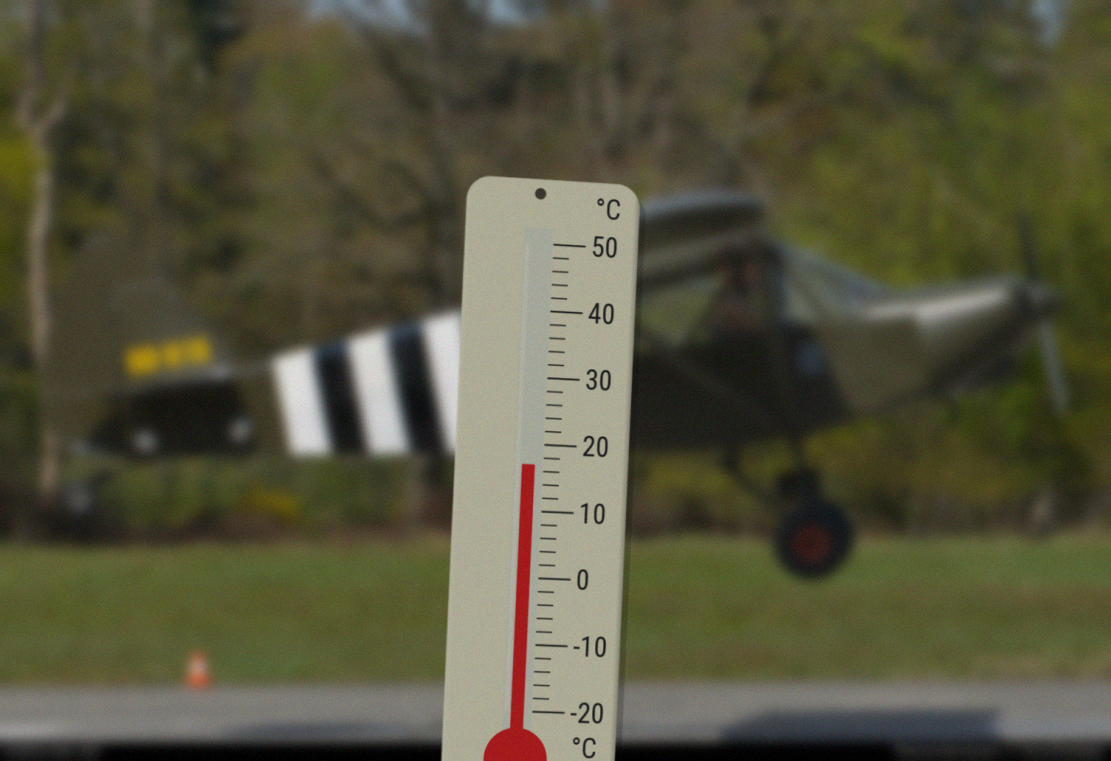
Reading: {"value": 17, "unit": "°C"}
